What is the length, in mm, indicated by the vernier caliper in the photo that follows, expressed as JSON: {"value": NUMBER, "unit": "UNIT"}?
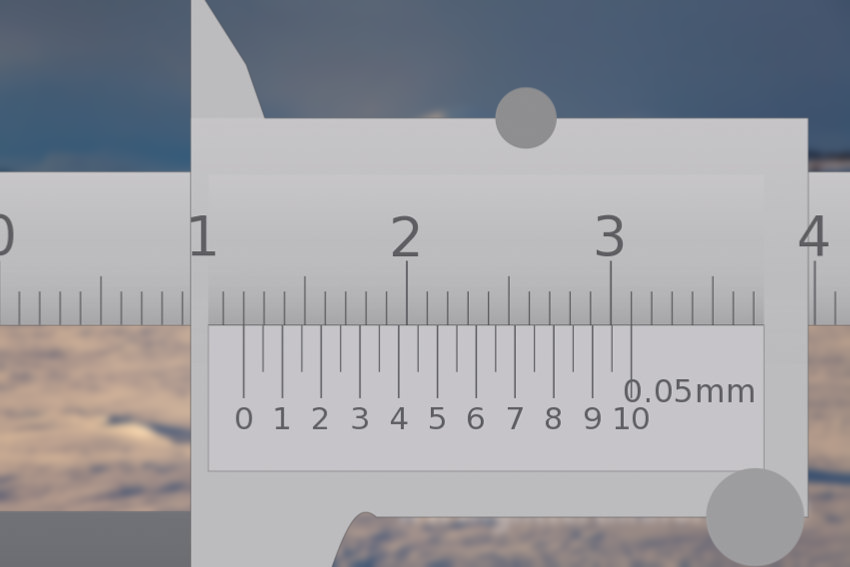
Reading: {"value": 12.0, "unit": "mm"}
